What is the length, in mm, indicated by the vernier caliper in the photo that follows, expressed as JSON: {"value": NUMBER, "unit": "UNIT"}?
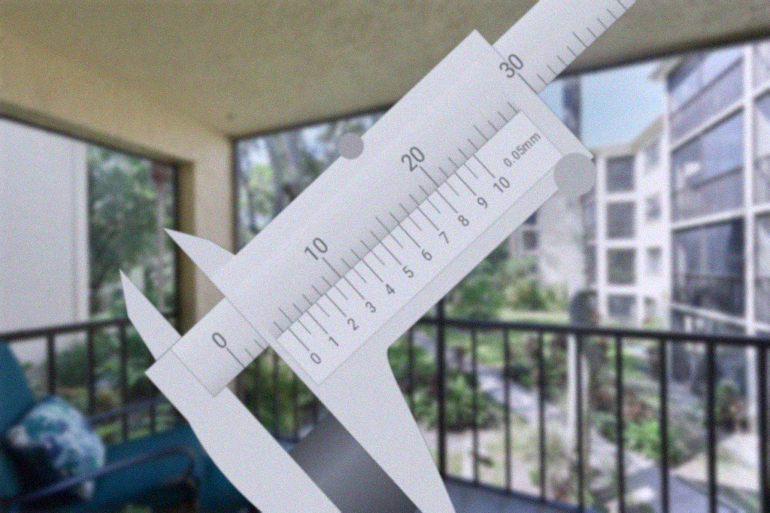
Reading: {"value": 4.5, "unit": "mm"}
